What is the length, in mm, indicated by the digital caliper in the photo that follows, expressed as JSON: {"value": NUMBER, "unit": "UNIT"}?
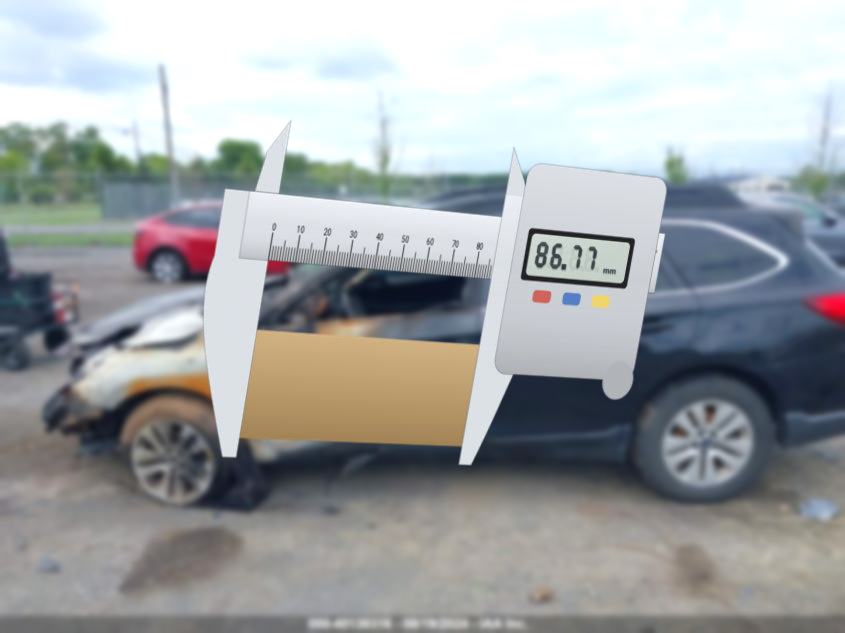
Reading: {"value": 86.77, "unit": "mm"}
